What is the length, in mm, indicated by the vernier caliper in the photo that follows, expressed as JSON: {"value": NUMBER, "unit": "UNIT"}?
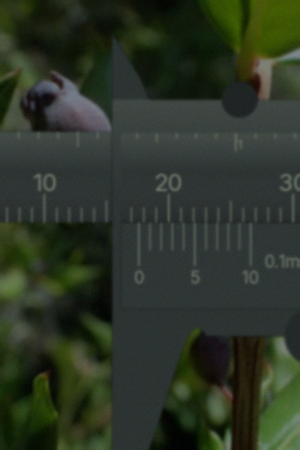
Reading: {"value": 17.6, "unit": "mm"}
